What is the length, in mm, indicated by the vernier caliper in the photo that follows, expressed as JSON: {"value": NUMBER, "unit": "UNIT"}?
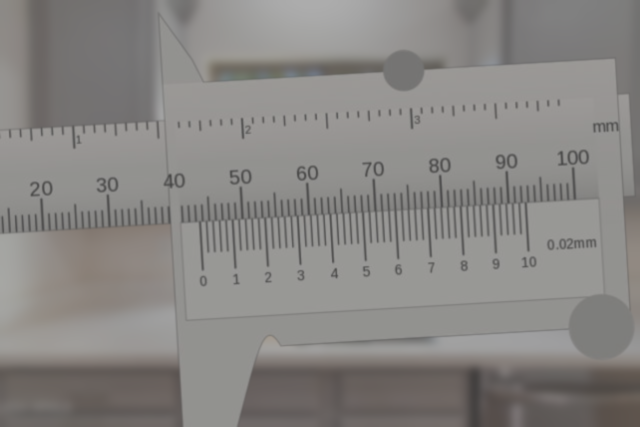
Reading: {"value": 43.6, "unit": "mm"}
